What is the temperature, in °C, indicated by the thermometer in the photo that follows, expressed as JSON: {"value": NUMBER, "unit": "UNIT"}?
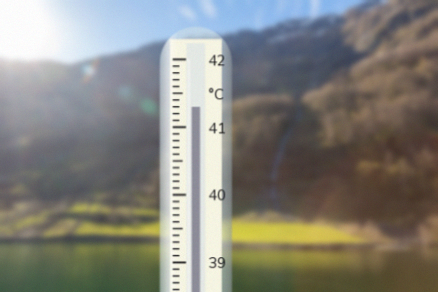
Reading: {"value": 41.3, "unit": "°C"}
